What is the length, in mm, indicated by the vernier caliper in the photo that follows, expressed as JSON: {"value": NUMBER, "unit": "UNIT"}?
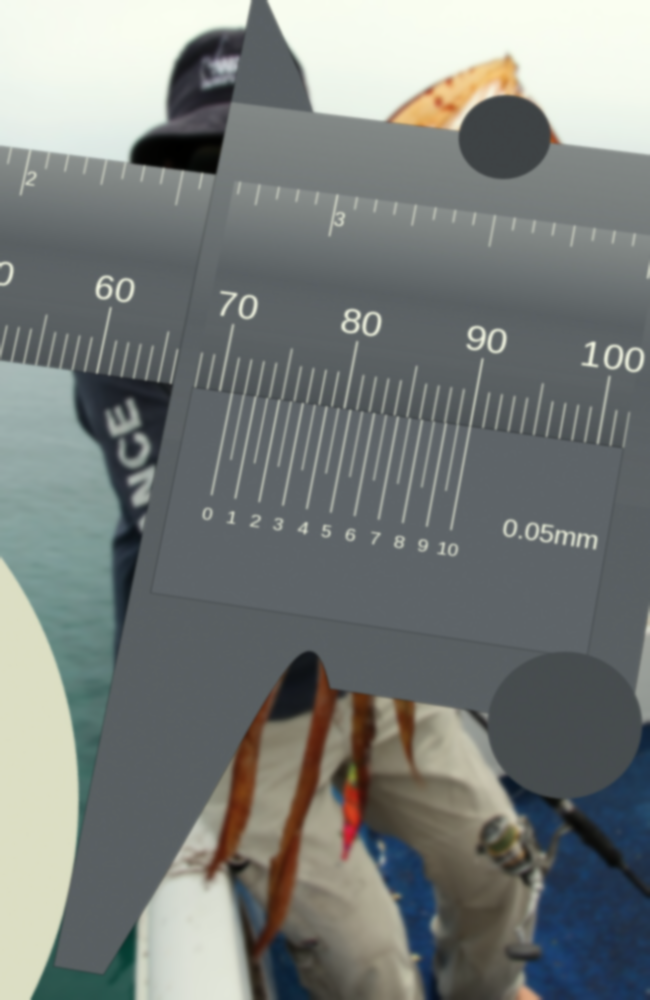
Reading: {"value": 71.0, "unit": "mm"}
